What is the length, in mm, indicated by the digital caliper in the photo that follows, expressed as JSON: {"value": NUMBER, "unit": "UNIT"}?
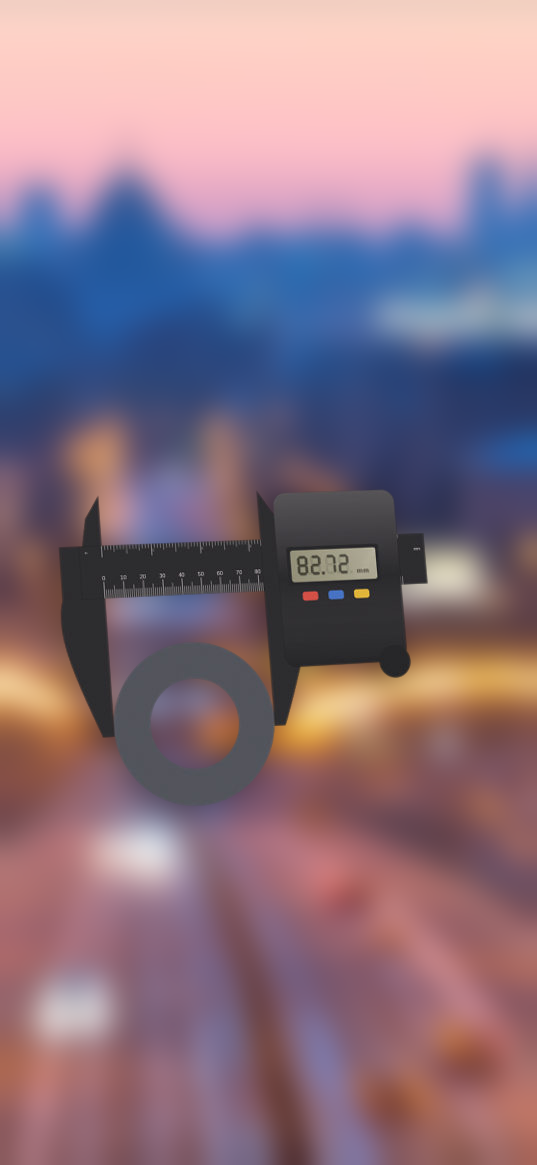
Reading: {"value": 82.72, "unit": "mm"}
